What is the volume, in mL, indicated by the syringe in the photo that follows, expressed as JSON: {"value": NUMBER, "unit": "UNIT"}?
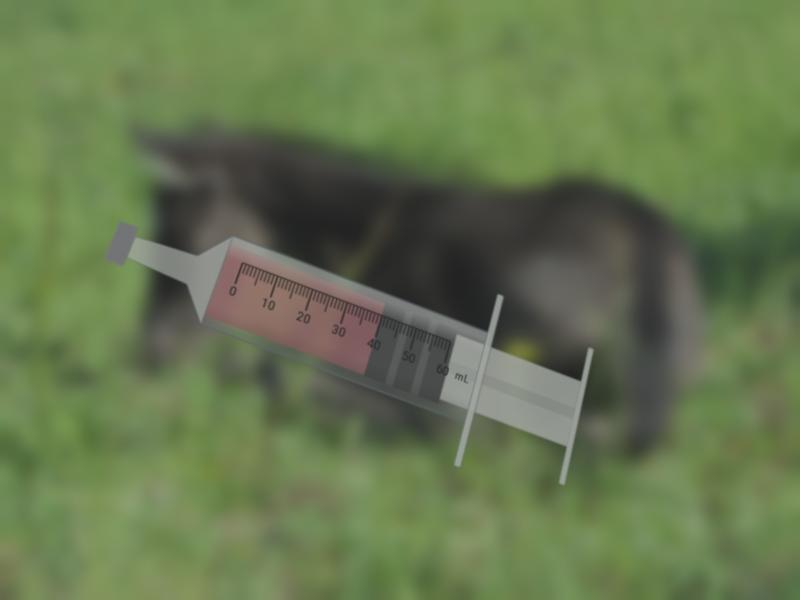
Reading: {"value": 40, "unit": "mL"}
